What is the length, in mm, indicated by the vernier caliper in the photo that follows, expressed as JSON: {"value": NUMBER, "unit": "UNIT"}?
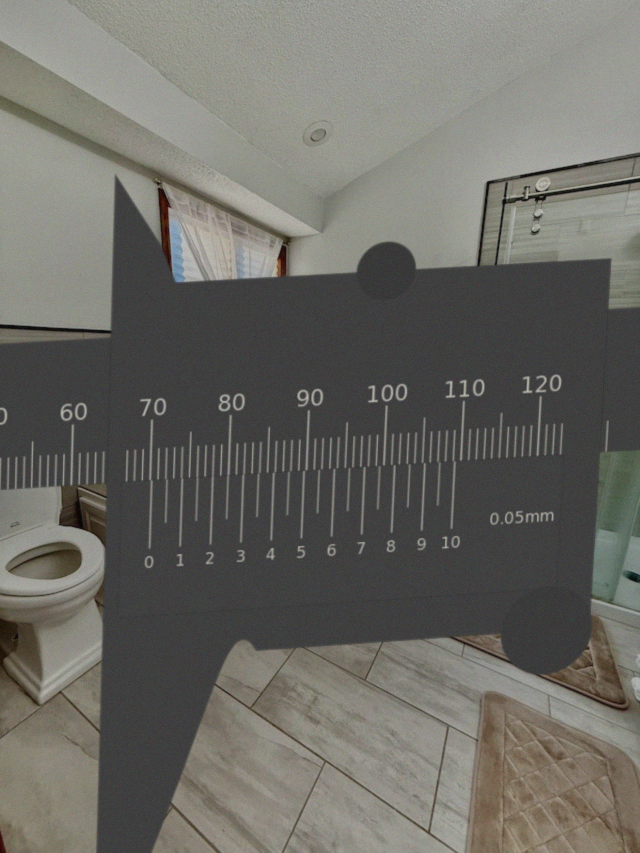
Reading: {"value": 70.2, "unit": "mm"}
